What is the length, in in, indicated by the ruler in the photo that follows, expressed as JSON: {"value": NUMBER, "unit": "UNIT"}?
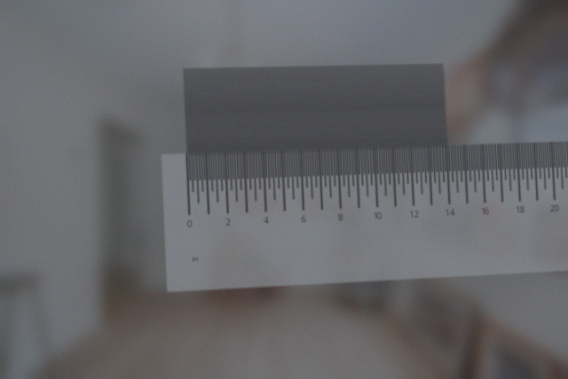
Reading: {"value": 14, "unit": "in"}
